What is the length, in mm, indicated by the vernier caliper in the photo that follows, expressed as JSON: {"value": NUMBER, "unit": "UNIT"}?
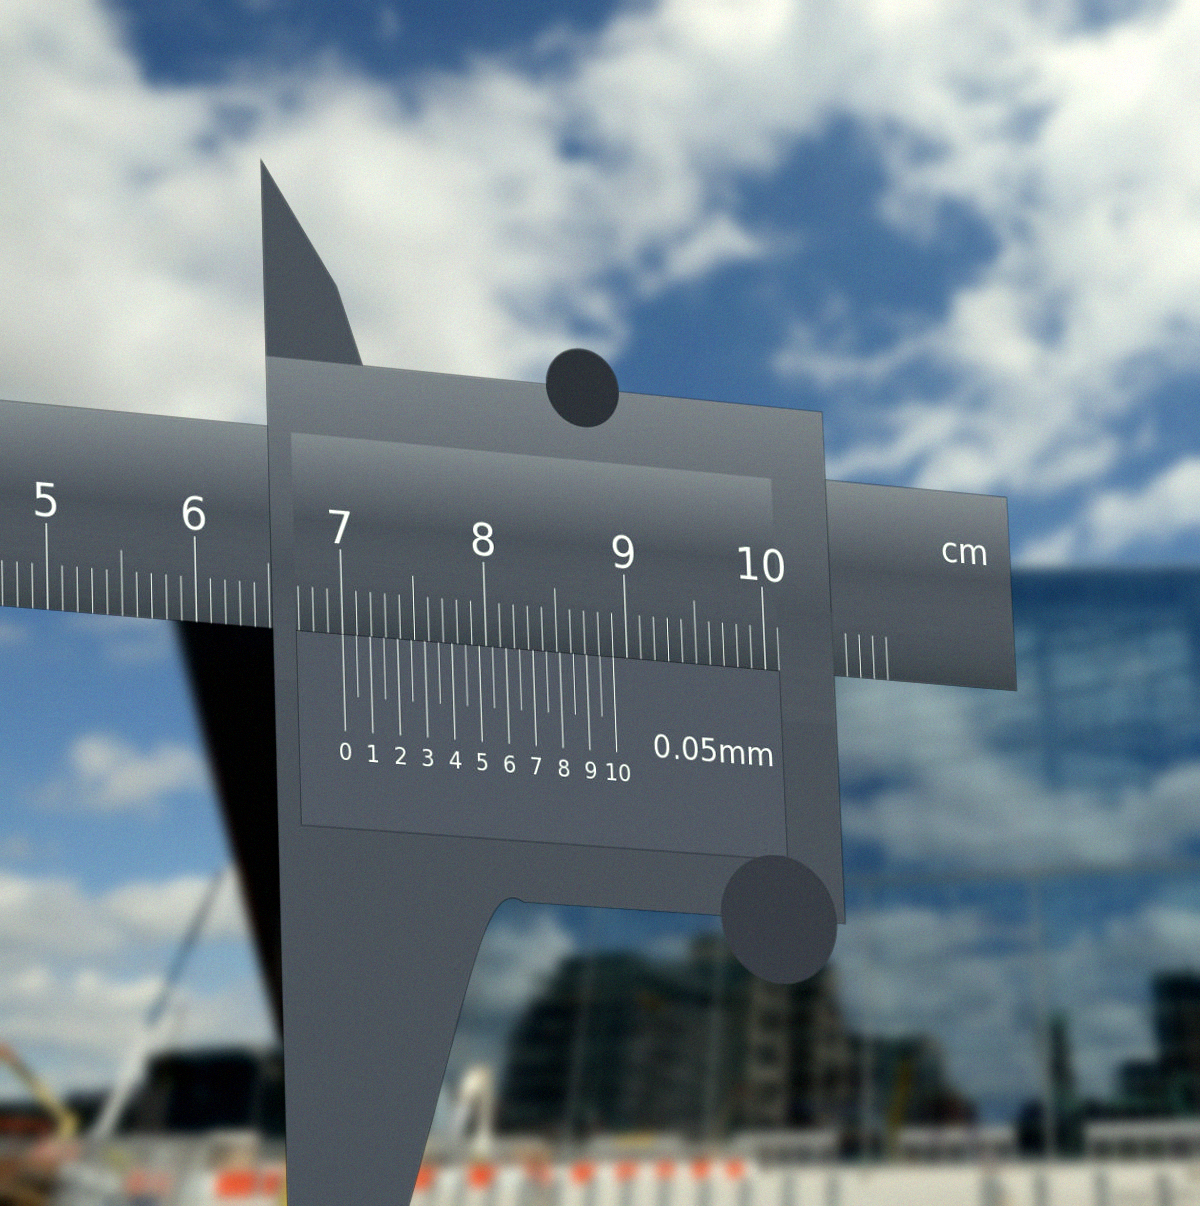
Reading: {"value": 70.0, "unit": "mm"}
